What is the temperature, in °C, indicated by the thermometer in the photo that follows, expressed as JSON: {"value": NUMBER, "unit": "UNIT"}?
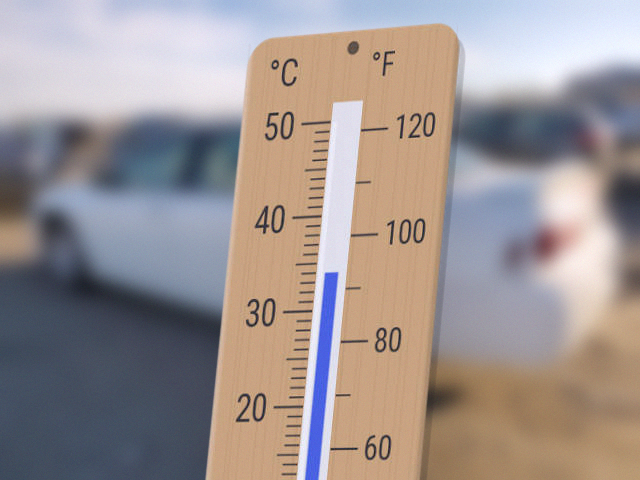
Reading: {"value": 34, "unit": "°C"}
